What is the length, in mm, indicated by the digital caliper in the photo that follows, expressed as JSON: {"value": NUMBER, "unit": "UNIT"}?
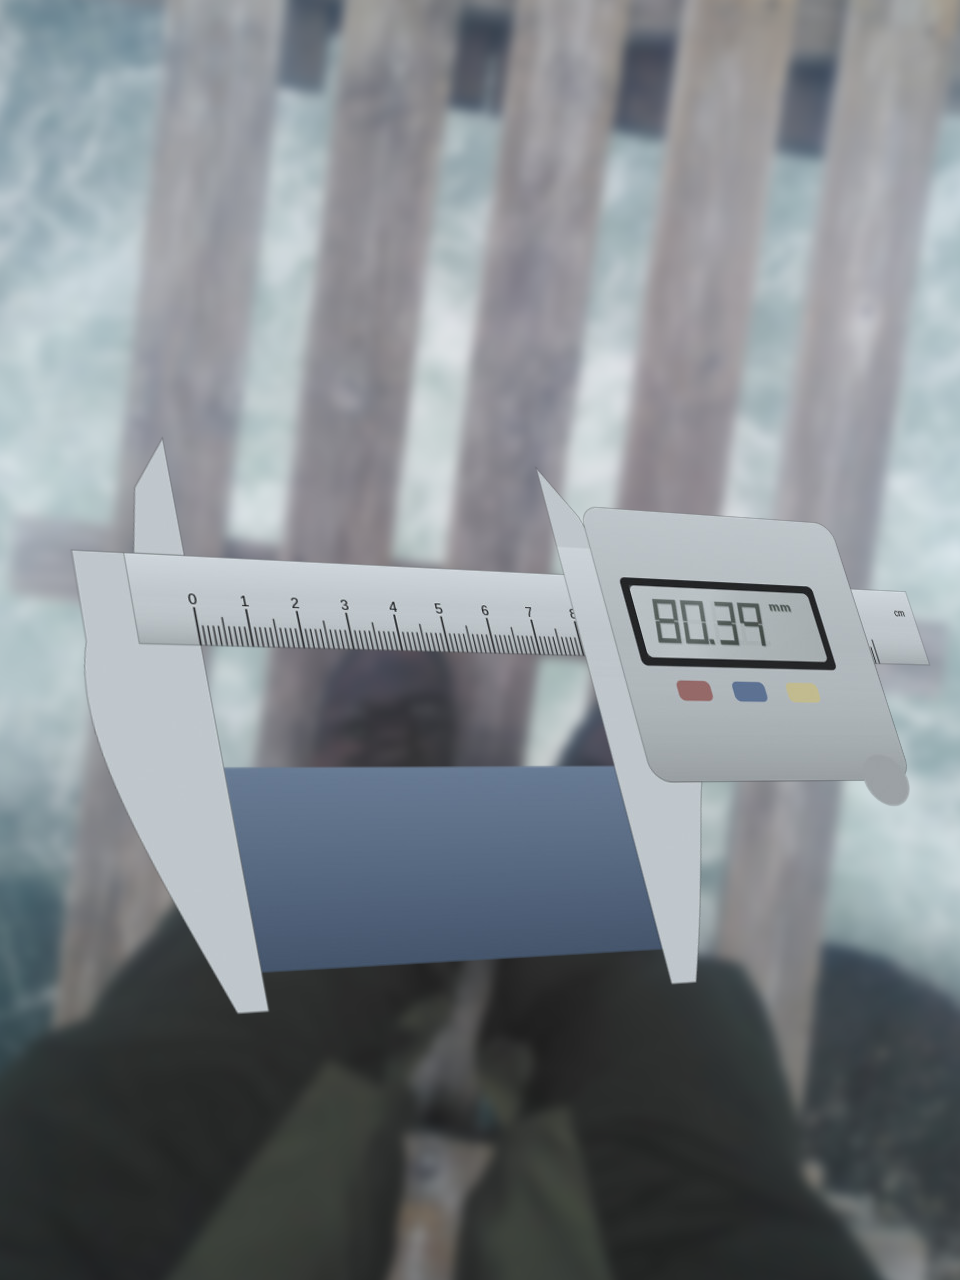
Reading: {"value": 80.39, "unit": "mm"}
